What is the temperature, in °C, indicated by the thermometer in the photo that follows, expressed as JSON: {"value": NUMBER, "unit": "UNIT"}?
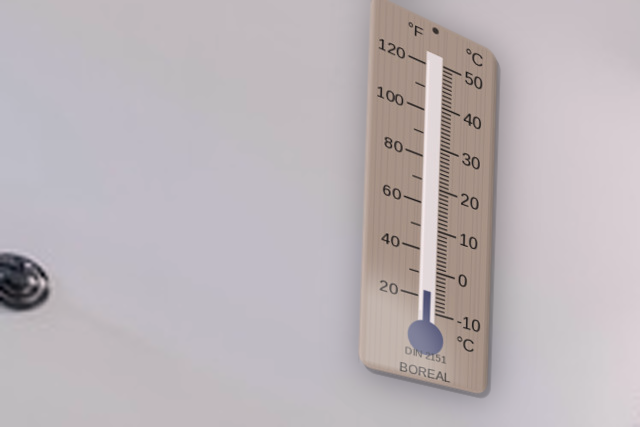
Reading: {"value": -5, "unit": "°C"}
